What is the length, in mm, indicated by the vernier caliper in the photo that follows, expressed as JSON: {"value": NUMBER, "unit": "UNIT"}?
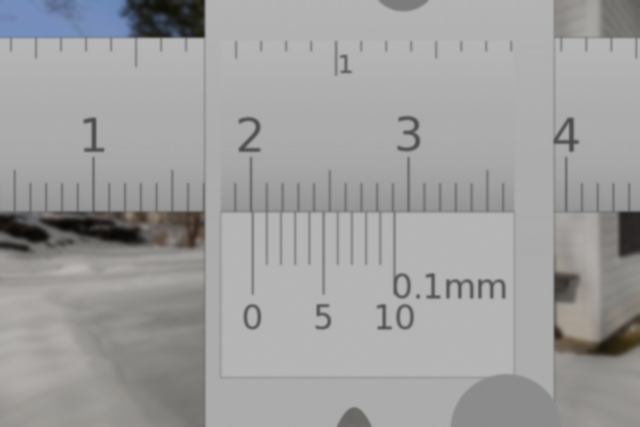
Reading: {"value": 20.1, "unit": "mm"}
